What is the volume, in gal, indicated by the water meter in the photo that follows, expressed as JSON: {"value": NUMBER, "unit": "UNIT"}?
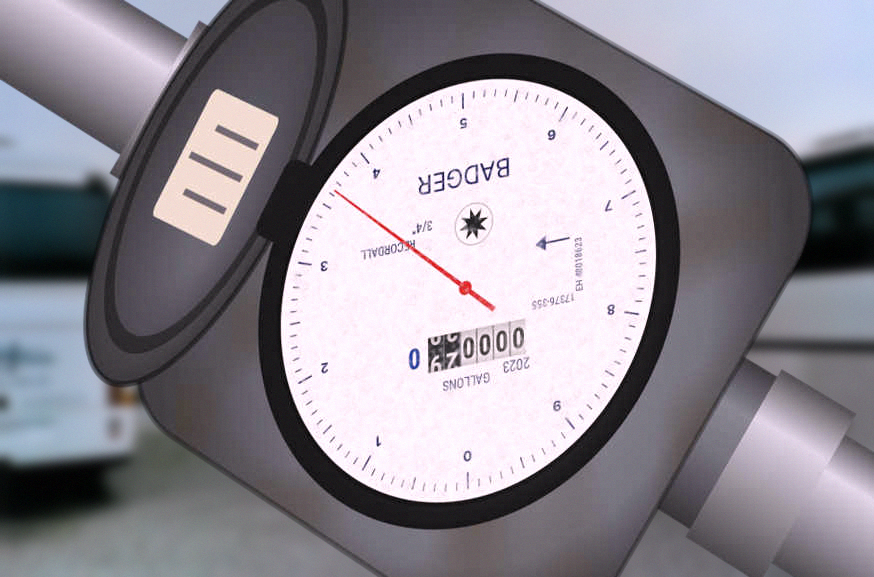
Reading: {"value": 293.6, "unit": "gal"}
